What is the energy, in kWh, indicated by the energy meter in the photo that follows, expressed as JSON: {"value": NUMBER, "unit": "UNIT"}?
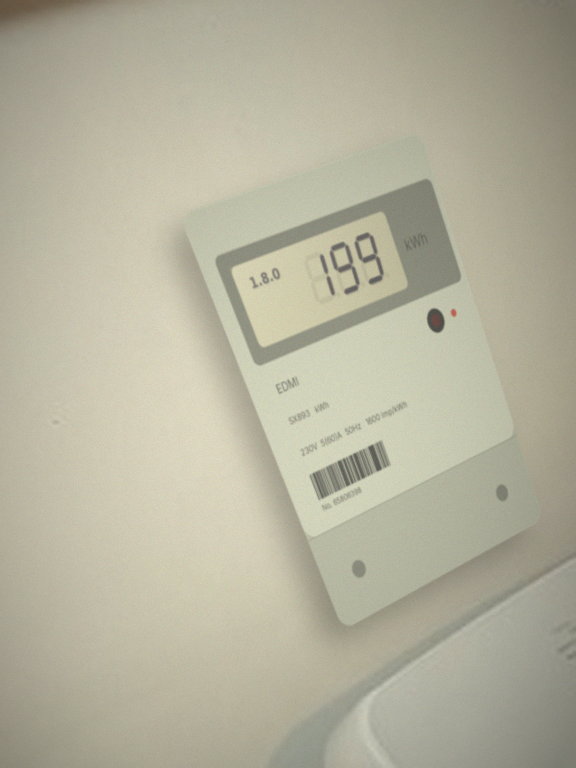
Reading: {"value": 199, "unit": "kWh"}
